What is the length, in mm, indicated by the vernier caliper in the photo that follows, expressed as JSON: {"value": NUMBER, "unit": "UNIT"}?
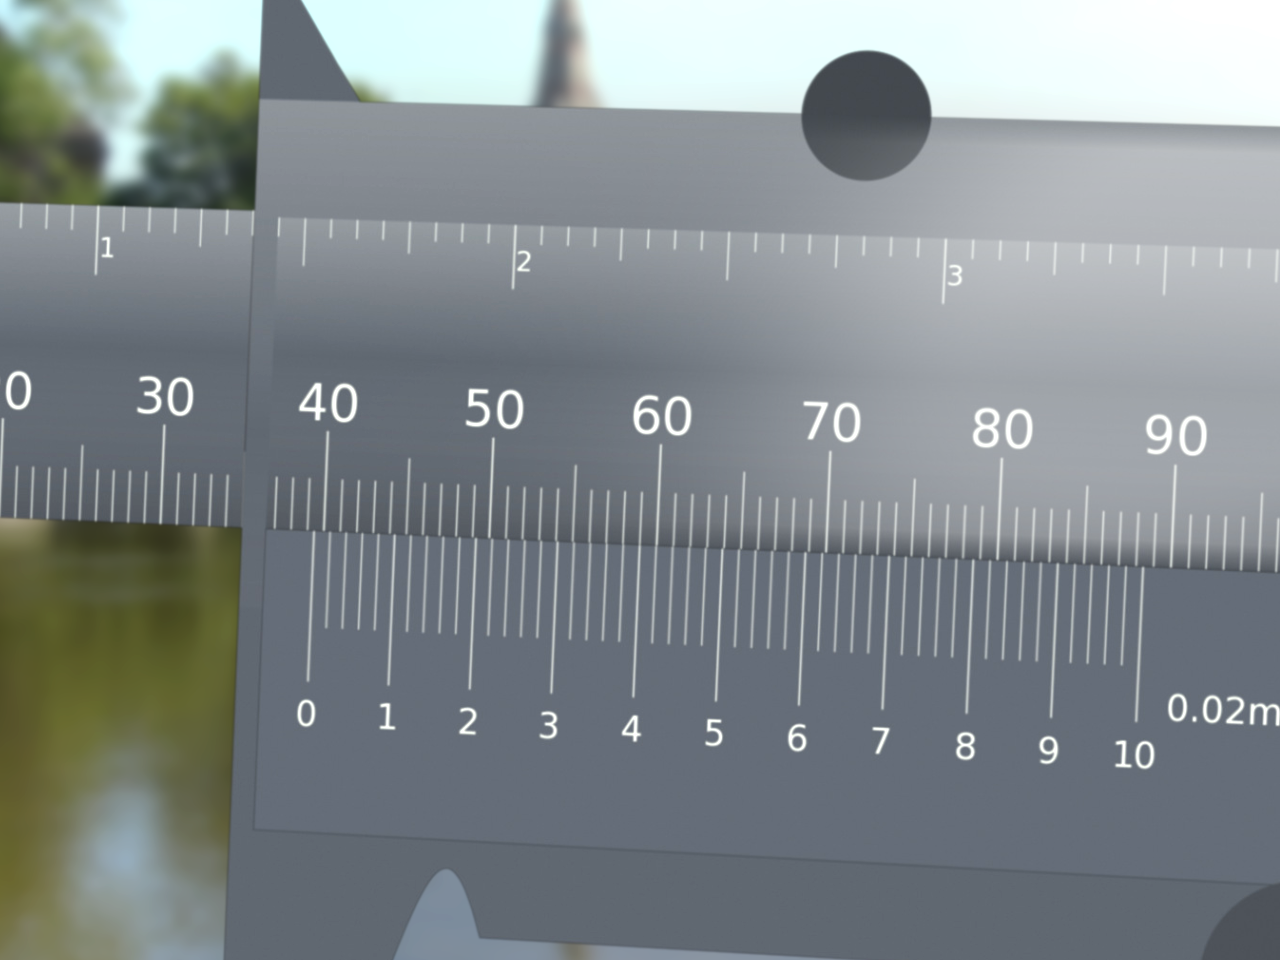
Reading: {"value": 39.4, "unit": "mm"}
